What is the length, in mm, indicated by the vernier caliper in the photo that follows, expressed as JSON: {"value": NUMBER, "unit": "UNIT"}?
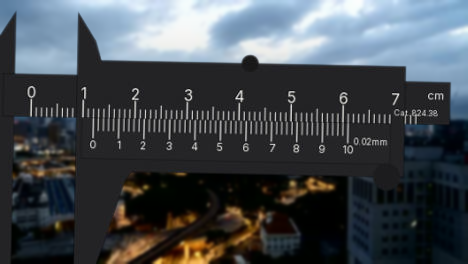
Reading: {"value": 12.0, "unit": "mm"}
